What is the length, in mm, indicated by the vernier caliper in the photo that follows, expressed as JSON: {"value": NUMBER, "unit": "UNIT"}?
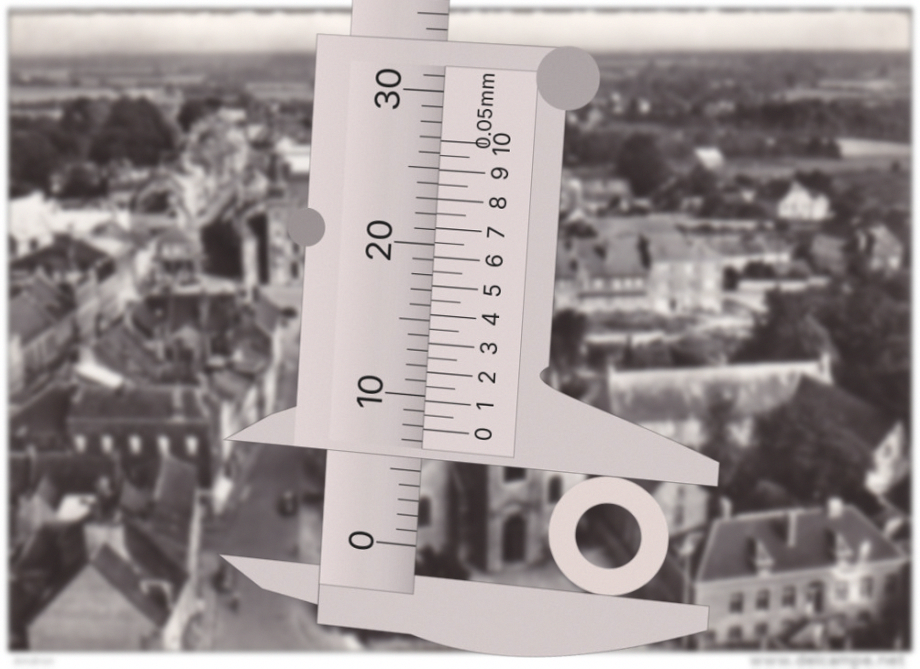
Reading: {"value": 7.8, "unit": "mm"}
